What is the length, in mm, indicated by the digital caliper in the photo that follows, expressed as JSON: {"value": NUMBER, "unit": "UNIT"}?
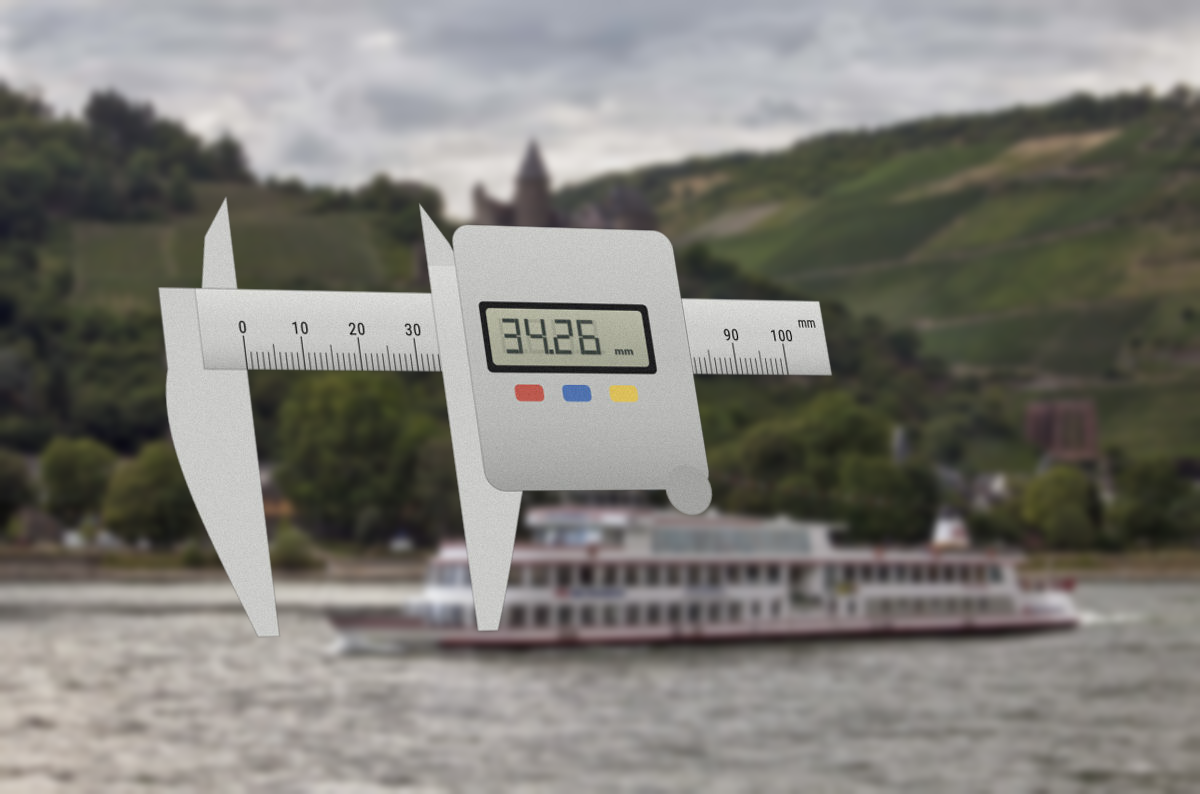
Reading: {"value": 34.26, "unit": "mm"}
